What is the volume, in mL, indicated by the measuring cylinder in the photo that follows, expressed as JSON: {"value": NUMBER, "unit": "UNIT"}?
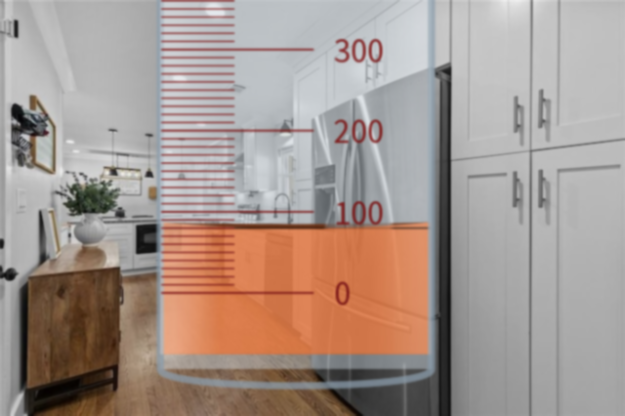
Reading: {"value": 80, "unit": "mL"}
